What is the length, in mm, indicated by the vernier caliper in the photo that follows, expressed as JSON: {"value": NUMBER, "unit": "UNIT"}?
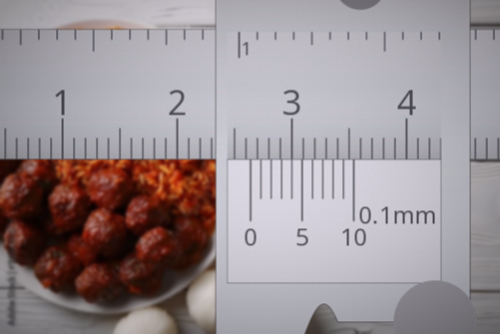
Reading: {"value": 26.4, "unit": "mm"}
